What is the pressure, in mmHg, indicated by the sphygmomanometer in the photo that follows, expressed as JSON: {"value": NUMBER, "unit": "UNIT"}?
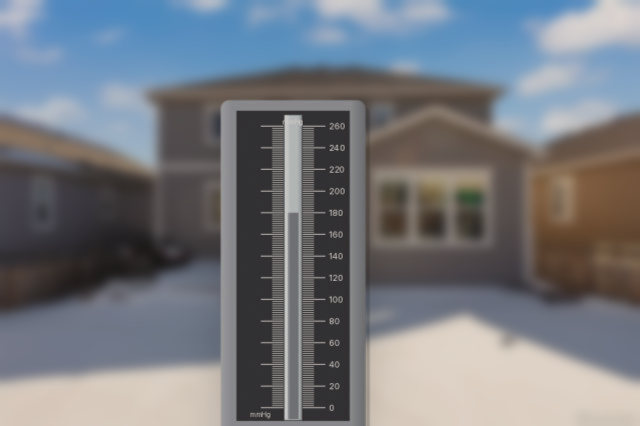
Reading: {"value": 180, "unit": "mmHg"}
